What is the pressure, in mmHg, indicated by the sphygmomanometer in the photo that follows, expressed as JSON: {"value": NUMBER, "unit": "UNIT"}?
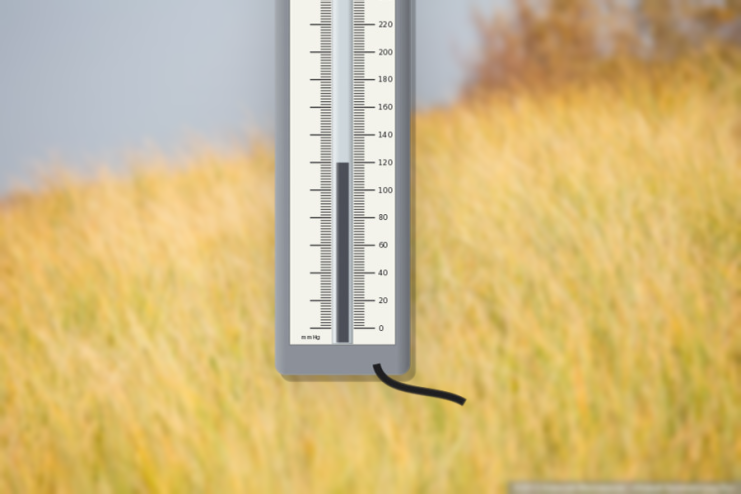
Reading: {"value": 120, "unit": "mmHg"}
